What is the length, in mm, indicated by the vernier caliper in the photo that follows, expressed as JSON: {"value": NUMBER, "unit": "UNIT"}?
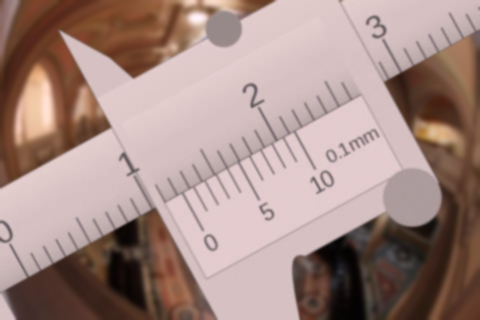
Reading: {"value": 12.4, "unit": "mm"}
